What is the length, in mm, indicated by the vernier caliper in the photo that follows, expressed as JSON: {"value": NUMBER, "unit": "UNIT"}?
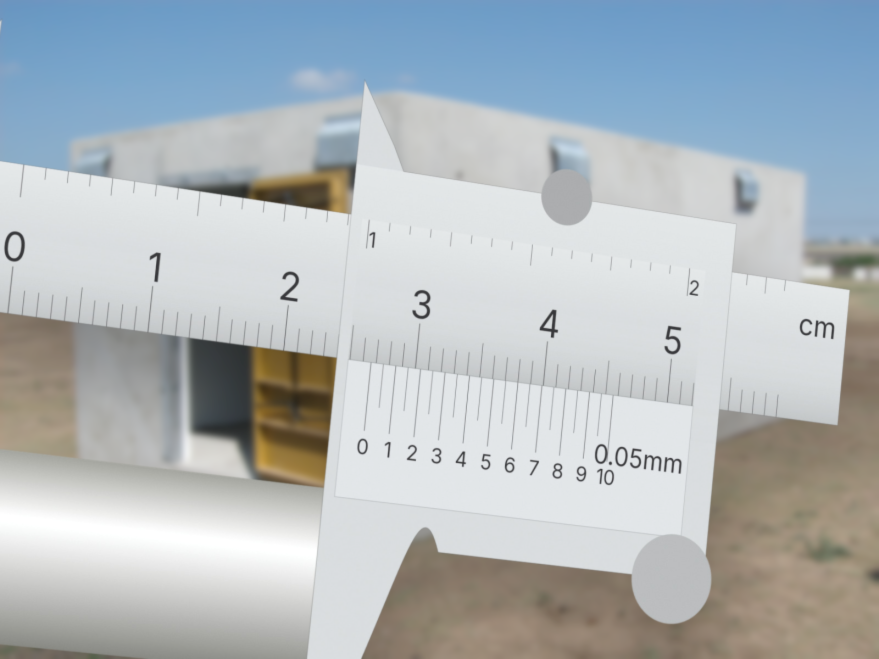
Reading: {"value": 26.6, "unit": "mm"}
